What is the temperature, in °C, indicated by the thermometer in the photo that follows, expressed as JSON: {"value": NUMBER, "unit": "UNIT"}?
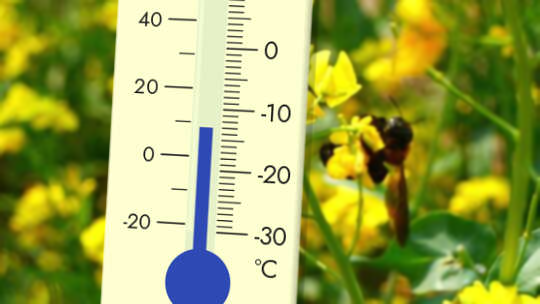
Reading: {"value": -13, "unit": "°C"}
